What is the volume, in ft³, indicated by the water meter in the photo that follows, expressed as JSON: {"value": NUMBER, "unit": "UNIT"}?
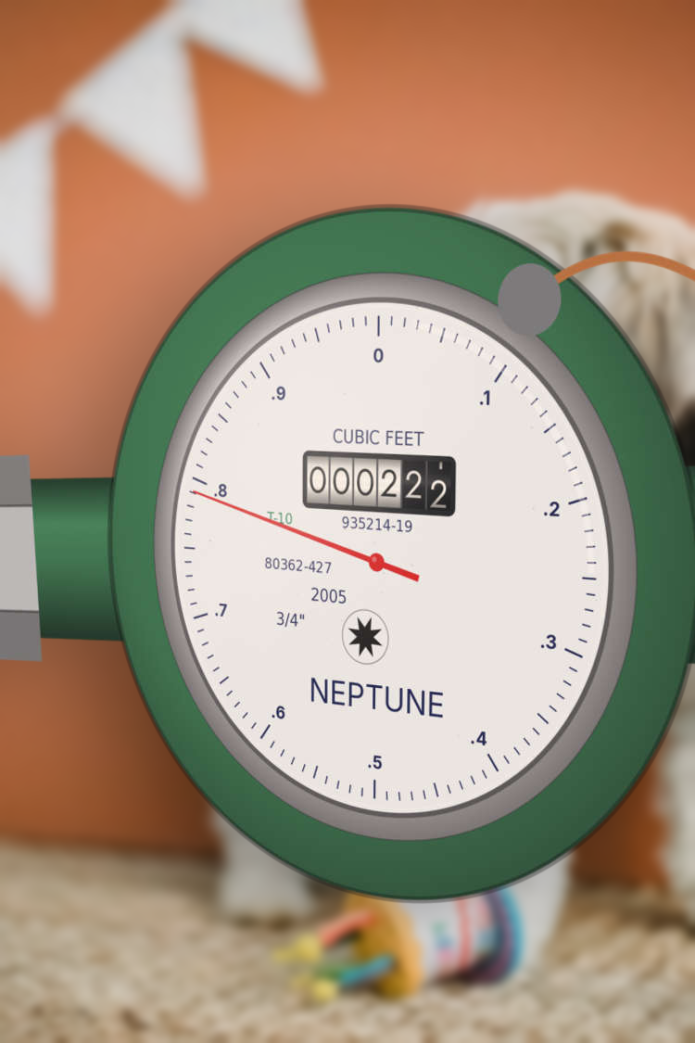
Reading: {"value": 221.79, "unit": "ft³"}
